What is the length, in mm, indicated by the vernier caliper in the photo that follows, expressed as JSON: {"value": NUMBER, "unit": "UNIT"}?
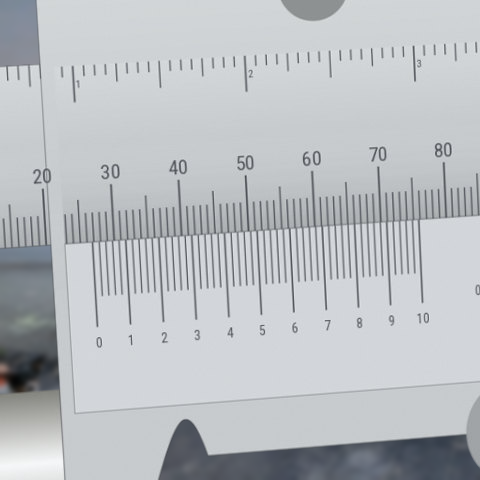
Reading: {"value": 26.8, "unit": "mm"}
